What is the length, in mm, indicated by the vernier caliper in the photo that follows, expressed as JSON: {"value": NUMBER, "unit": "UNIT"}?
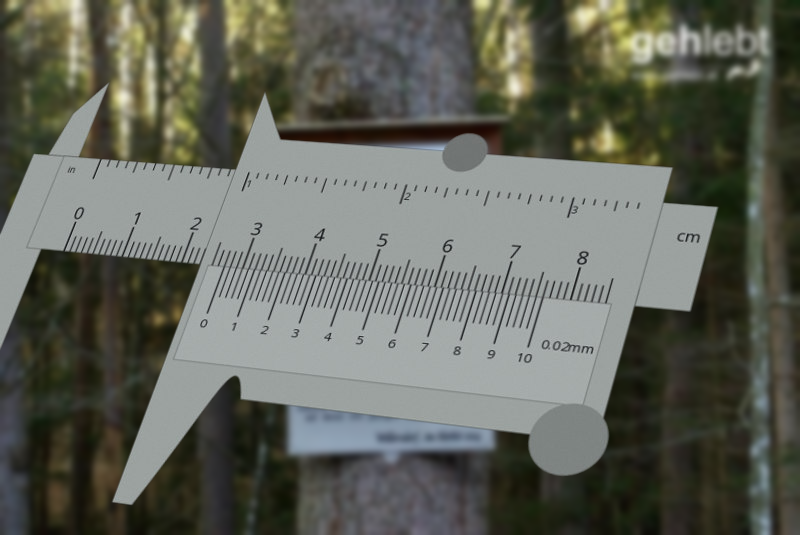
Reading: {"value": 27.0, "unit": "mm"}
